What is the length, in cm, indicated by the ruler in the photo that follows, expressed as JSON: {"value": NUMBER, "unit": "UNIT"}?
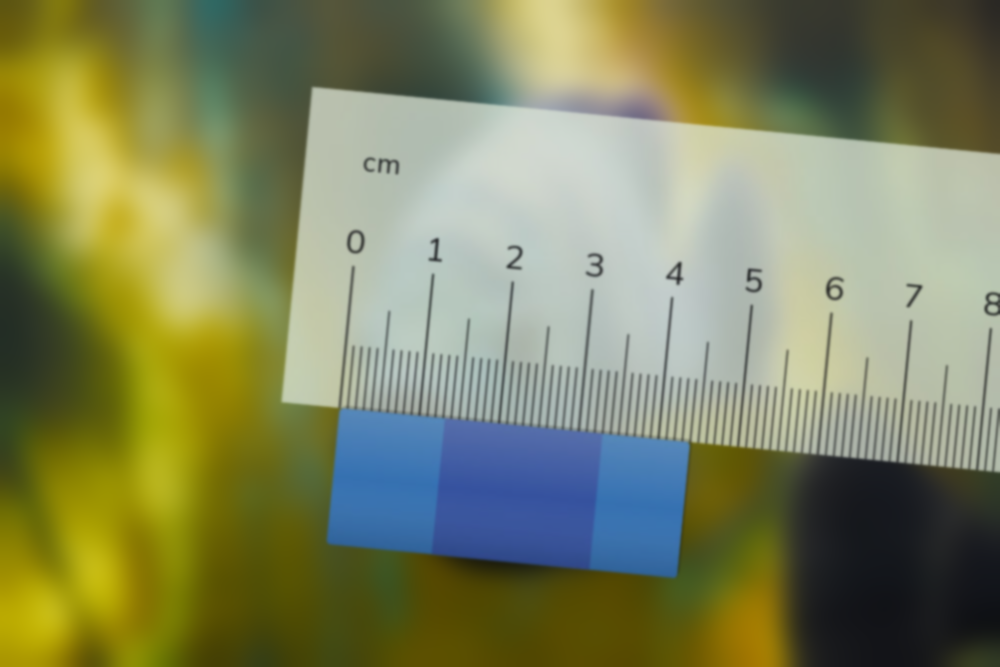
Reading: {"value": 4.4, "unit": "cm"}
